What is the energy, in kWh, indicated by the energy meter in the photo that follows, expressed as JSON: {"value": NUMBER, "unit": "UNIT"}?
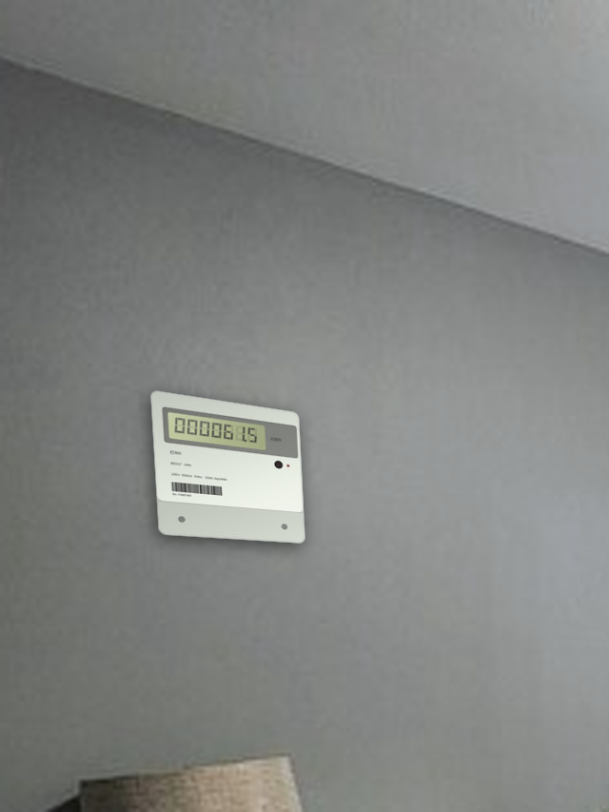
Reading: {"value": 61.5, "unit": "kWh"}
